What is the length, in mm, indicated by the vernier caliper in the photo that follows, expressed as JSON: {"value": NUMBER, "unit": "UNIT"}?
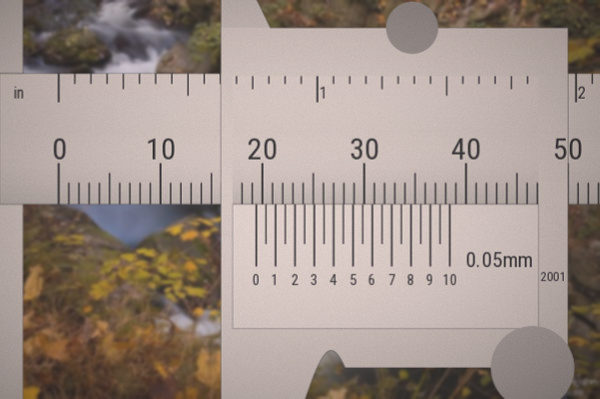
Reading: {"value": 19.4, "unit": "mm"}
